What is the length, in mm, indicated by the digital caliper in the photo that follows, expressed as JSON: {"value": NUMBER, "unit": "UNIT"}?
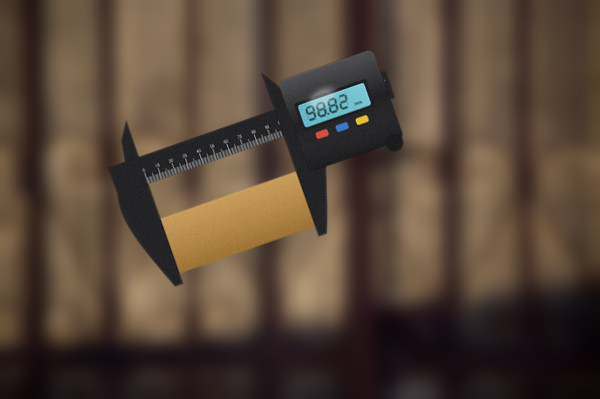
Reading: {"value": 98.82, "unit": "mm"}
